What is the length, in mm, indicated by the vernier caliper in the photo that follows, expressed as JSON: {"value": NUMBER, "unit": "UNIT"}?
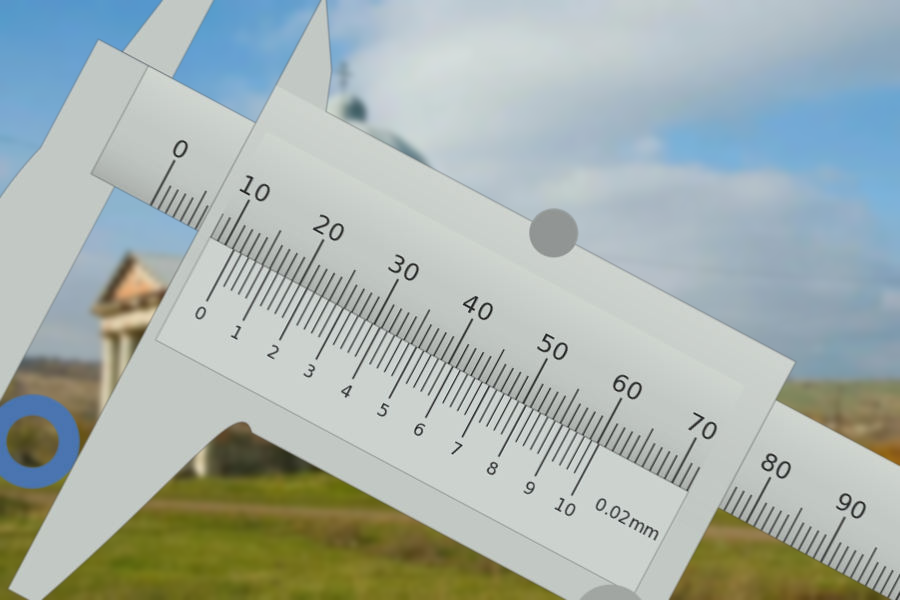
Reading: {"value": 11.2, "unit": "mm"}
